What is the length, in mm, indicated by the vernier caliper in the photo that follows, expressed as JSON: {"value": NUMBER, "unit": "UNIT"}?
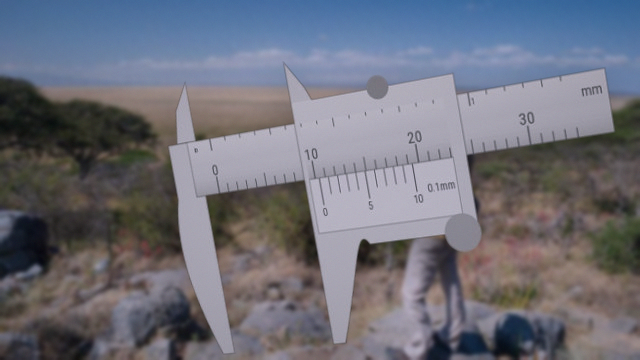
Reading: {"value": 10.4, "unit": "mm"}
